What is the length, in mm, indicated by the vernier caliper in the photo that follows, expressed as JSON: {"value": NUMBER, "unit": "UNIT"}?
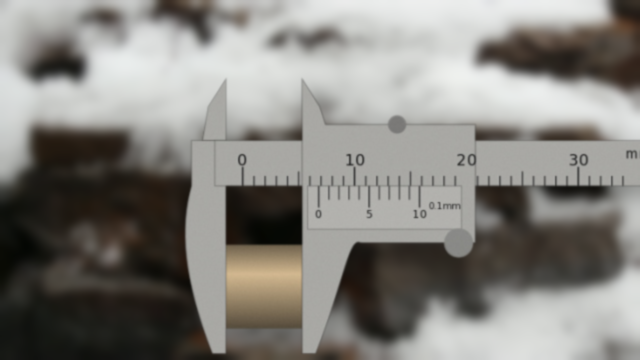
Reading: {"value": 6.8, "unit": "mm"}
